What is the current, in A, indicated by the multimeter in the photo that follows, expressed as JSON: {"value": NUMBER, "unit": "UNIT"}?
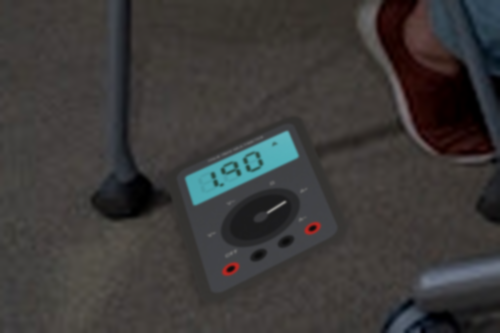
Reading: {"value": 1.90, "unit": "A"}
